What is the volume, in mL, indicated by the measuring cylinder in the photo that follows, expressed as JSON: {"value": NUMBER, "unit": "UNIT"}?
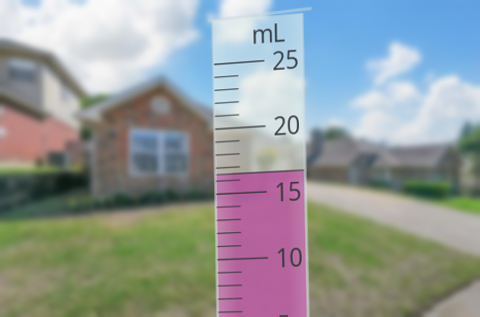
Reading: {"value": 16.5, "unit": "mL"}
